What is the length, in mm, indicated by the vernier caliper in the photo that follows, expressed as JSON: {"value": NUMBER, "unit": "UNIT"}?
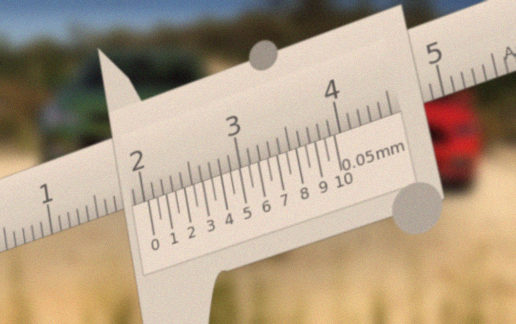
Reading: {"value": 20.4, "unit": "mm"}
